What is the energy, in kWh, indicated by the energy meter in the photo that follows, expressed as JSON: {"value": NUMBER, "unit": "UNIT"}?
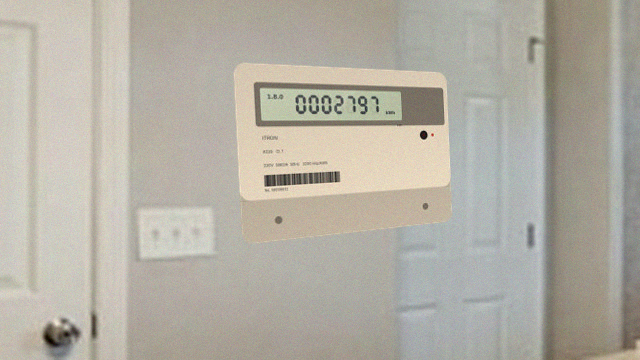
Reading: {"value": 2797, "unit": "kWh"}
